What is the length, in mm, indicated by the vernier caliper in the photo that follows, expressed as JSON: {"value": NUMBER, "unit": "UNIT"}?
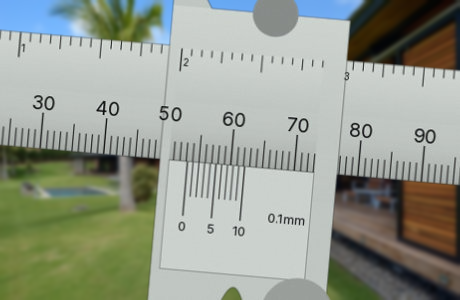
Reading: {"value": 53.2, "unit": "mm"}
